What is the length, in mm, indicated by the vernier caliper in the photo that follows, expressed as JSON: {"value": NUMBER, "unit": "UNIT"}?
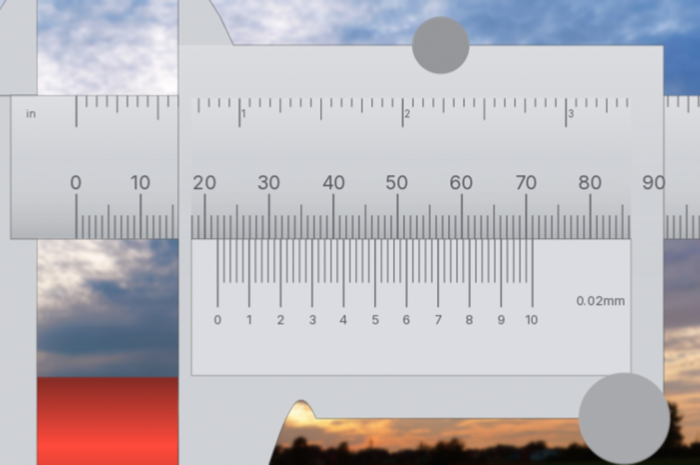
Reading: {"value": 22.0, "unit": "mm"}
